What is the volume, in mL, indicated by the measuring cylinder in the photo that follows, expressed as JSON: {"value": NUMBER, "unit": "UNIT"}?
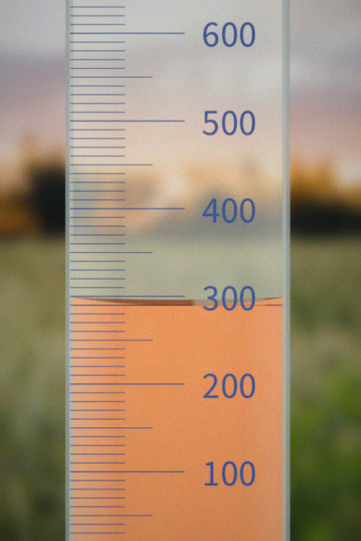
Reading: {"value": 290, "unit": "mL"}
